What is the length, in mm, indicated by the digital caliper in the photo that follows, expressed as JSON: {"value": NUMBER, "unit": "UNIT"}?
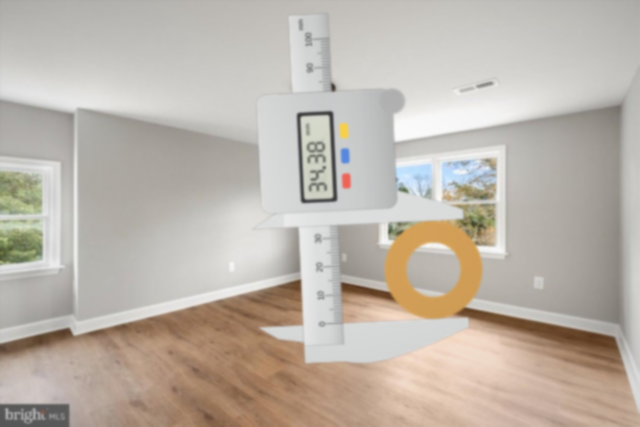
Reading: {"value": 34.38, "unit": "mm"}
